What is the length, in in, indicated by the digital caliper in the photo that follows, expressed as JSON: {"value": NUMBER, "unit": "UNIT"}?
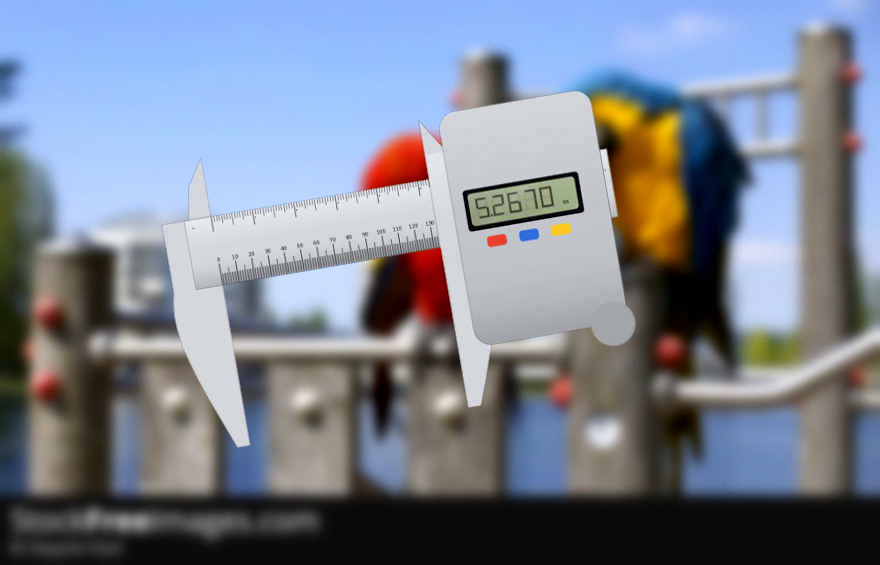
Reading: {"value": 5.2670, "unit": "in"}
